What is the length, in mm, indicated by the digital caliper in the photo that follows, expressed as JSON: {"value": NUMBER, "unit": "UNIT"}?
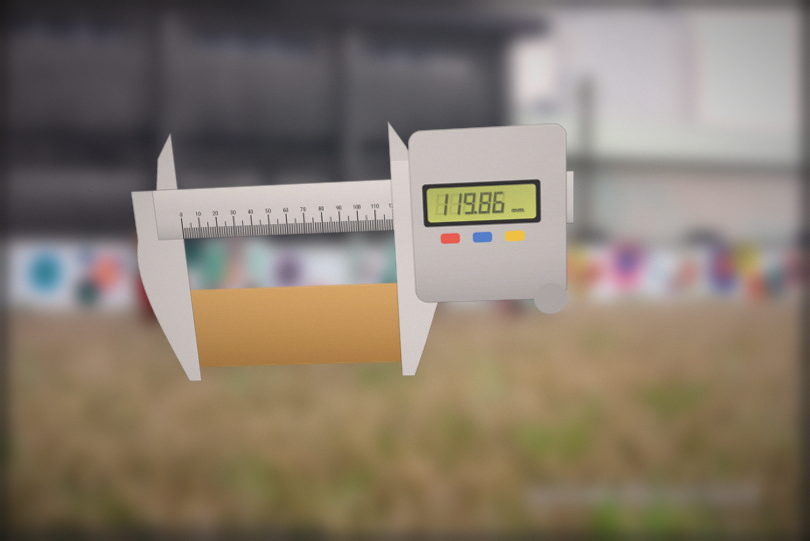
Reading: {"value": 119.86, "unit": "mm"}
